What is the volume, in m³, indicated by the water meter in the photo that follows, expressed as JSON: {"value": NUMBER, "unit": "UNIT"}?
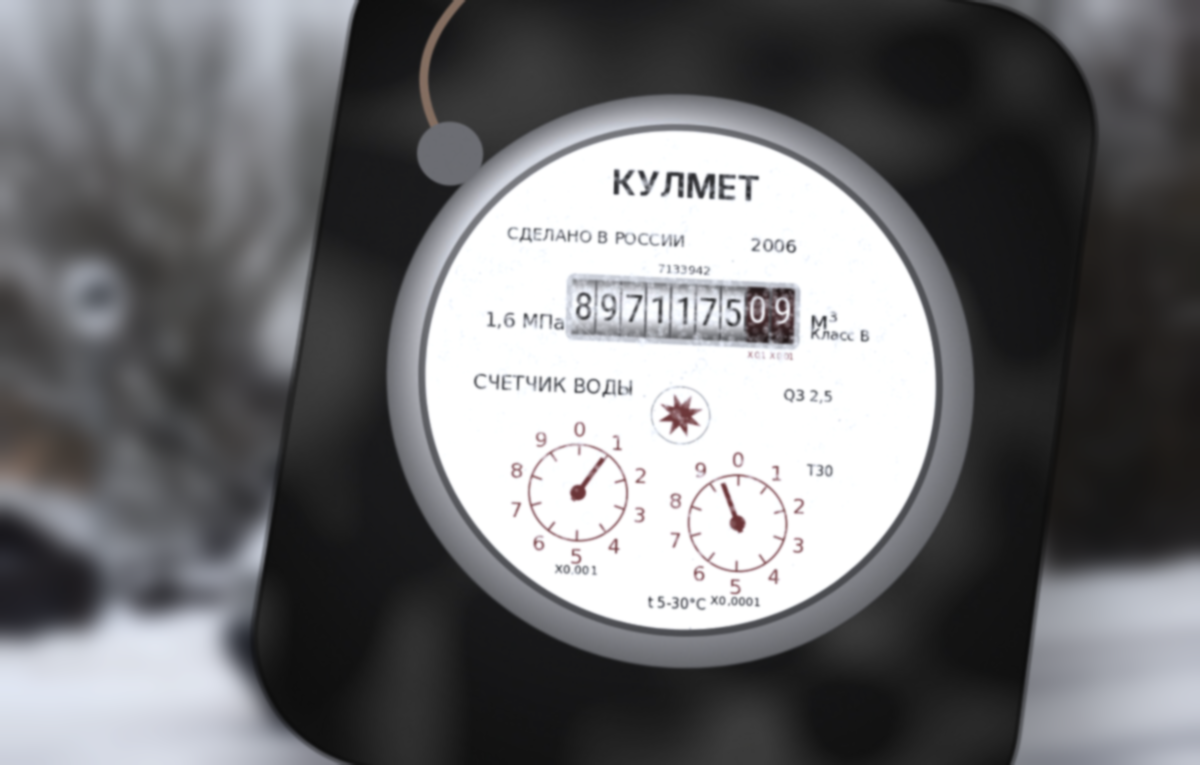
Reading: {"value": 8971175.0909, "unit": "m³"}
